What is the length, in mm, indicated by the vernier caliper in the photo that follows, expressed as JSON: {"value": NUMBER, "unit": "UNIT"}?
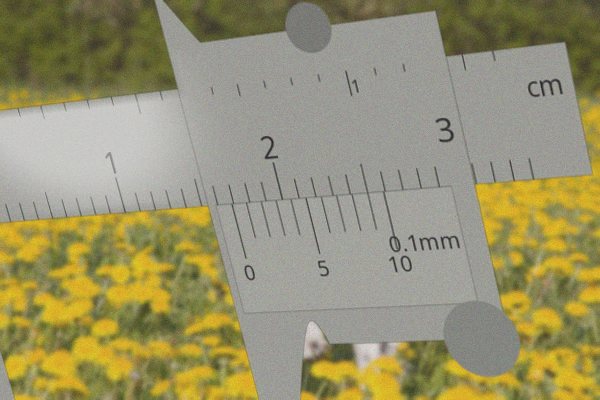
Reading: {"value": 16.9, "unit": "mm"}
